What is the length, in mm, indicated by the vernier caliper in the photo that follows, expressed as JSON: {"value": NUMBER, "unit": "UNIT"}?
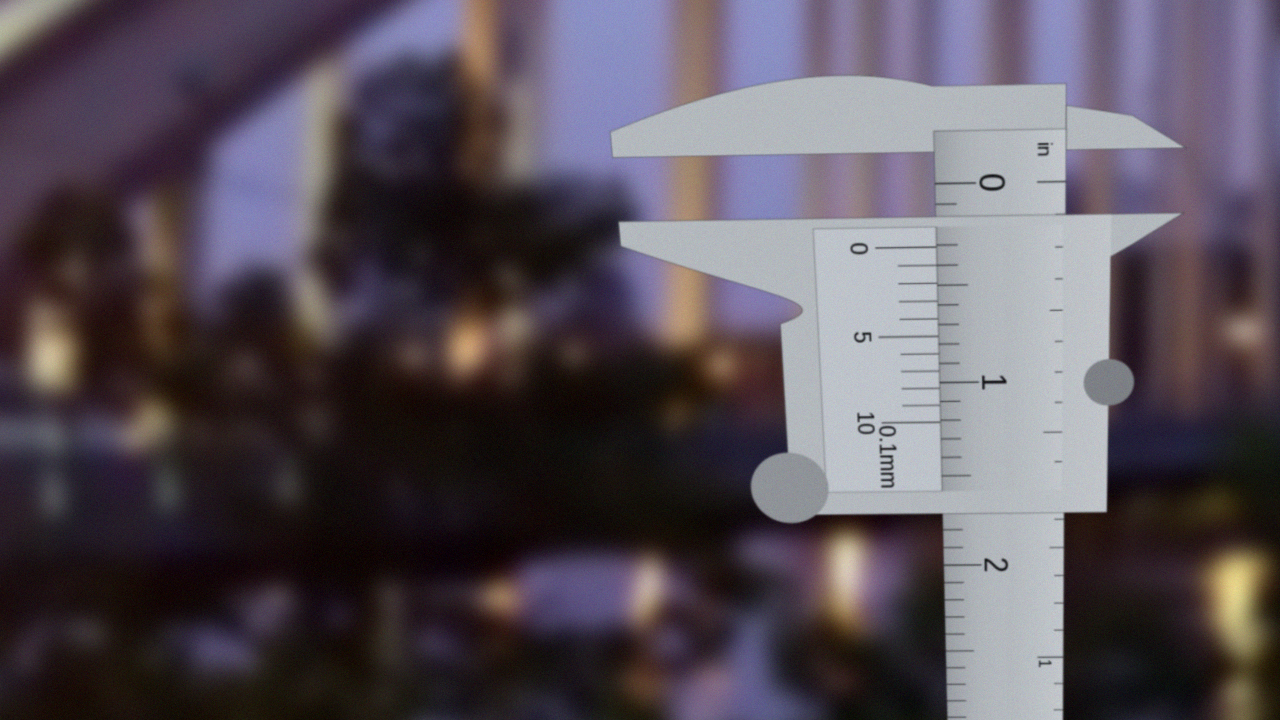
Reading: {"value": 3.1, "unit": "mm"}
